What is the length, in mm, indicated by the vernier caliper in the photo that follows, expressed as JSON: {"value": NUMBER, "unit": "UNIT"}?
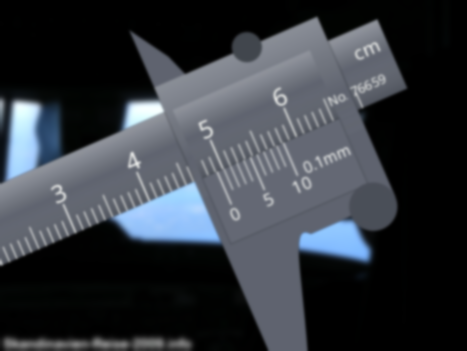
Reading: {"value": 49.2, "unit": "mm"}
